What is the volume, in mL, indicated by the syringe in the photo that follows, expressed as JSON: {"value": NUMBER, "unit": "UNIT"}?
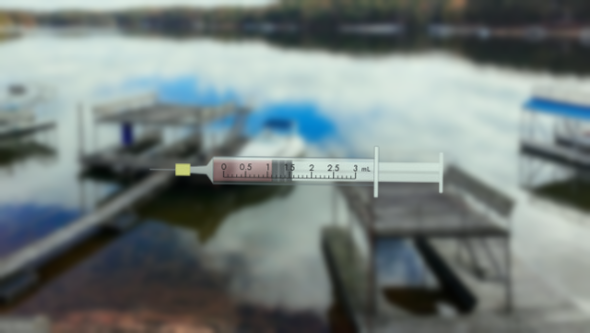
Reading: {"value": 1.1, "unit": "mL"}
